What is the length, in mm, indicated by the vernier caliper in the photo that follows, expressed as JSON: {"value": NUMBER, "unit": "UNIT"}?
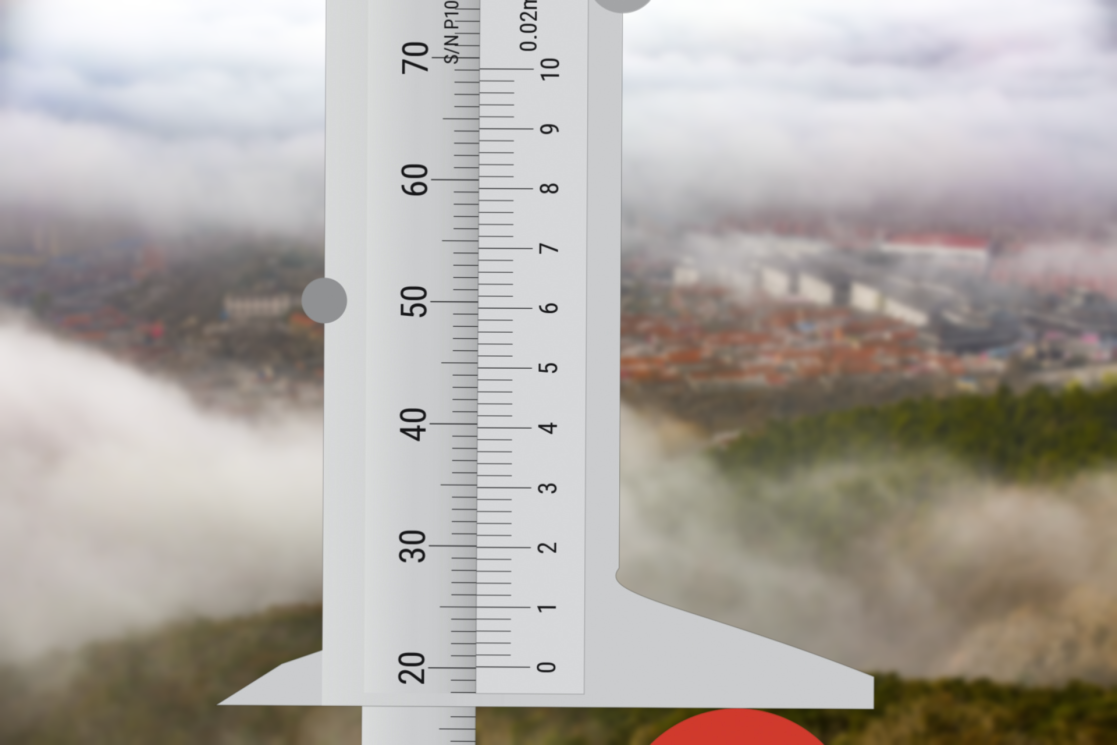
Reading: {"value": 20.1, "unit": "mm"}
